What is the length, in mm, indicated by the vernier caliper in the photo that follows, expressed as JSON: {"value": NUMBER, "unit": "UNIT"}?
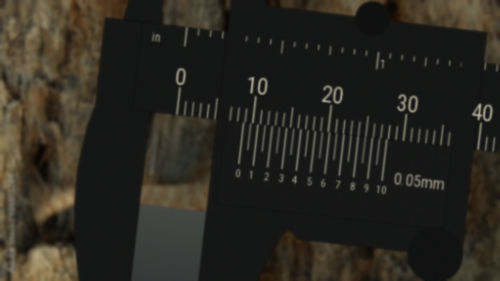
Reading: {"value": 8.8, "unit": "mm"}
